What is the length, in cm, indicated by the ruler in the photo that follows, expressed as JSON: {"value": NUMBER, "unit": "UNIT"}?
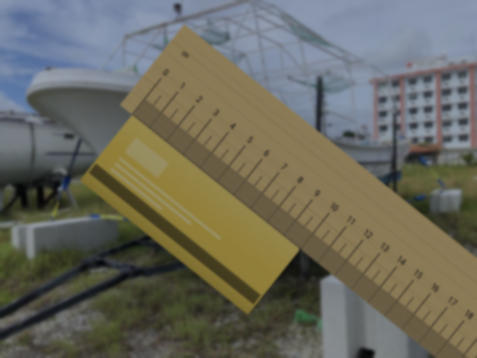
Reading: {"value": 10, "unit": "cm"}
